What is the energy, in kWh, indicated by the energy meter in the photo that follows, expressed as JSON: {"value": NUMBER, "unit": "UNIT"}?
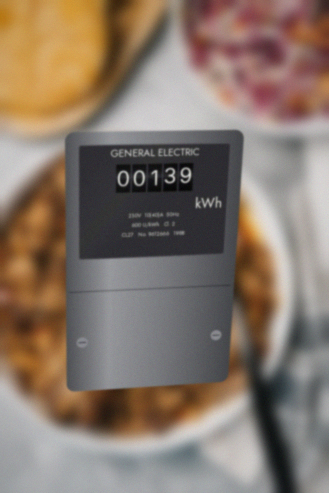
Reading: {"value": 139, "unit": "kWh"}
